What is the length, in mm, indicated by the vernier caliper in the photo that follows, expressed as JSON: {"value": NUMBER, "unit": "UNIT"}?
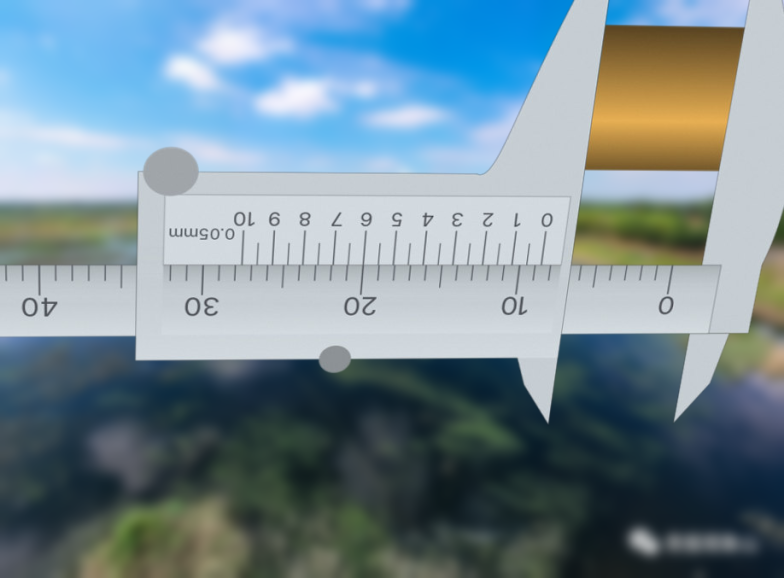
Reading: {"value": 8.6, "unit": "mm"}
